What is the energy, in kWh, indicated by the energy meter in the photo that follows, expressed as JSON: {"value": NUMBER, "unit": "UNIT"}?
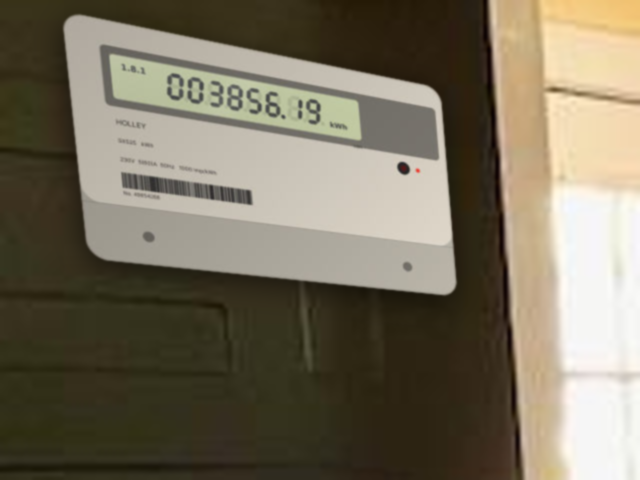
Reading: {"value": 3856.19, "unit": "kWh"}
